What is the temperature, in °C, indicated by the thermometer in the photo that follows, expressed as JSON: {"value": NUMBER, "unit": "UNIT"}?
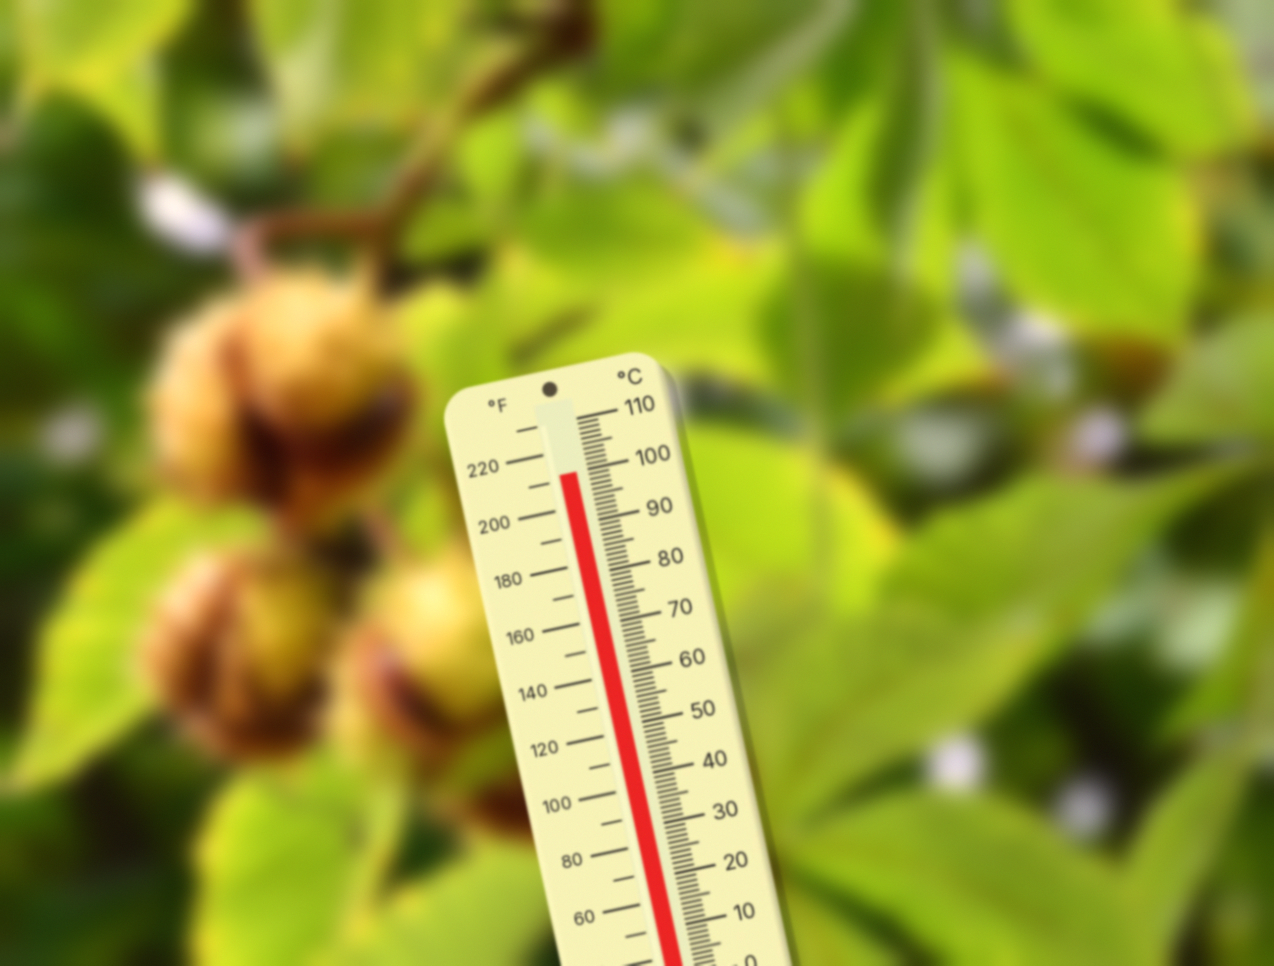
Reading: {"value": 100, "unit": "°C"}
